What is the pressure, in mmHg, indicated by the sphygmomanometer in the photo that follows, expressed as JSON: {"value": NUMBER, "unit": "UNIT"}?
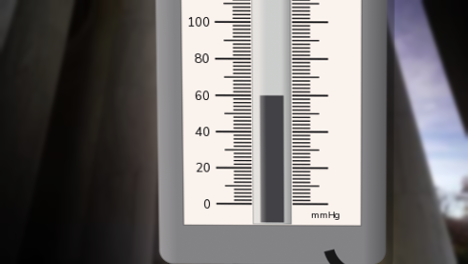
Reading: {"value": 60, "unit": "mmHg"}
